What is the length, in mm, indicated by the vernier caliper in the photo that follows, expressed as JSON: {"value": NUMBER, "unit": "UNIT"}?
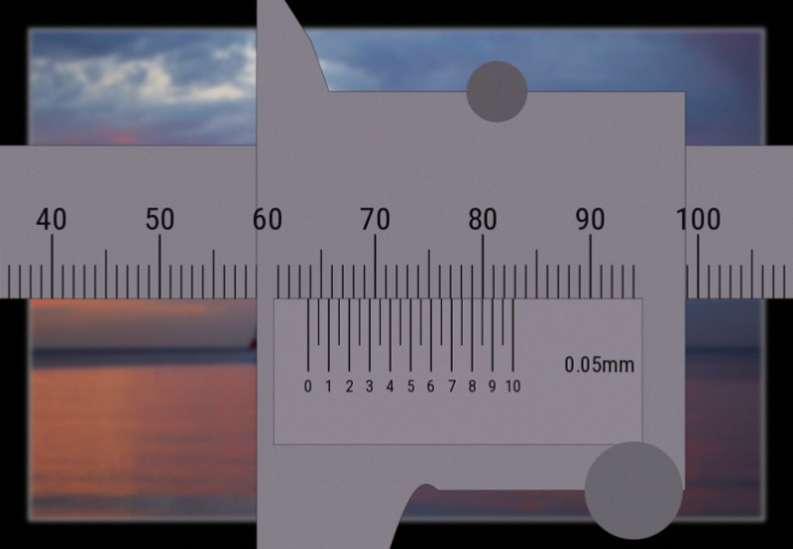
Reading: {"value": 63.8, "unit": "mm"}
